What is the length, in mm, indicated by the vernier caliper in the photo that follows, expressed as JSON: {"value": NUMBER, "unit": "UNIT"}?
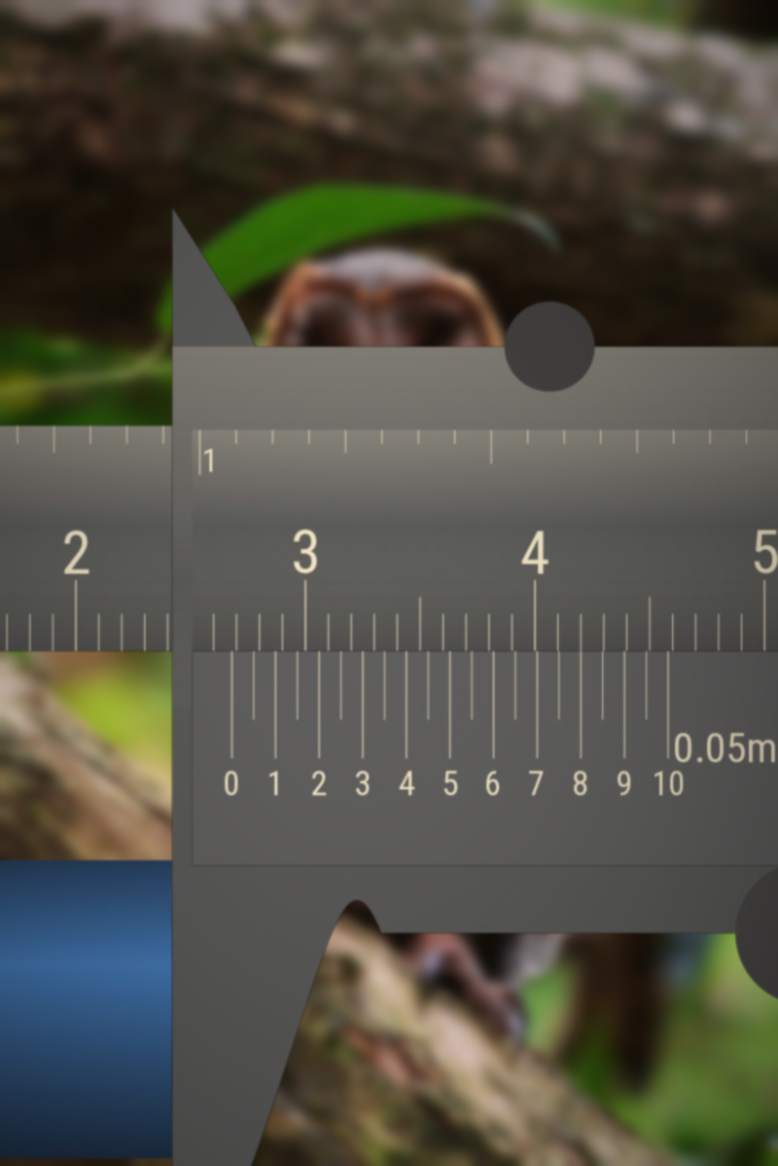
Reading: {"value": 26.8, "unit": "mm"}
